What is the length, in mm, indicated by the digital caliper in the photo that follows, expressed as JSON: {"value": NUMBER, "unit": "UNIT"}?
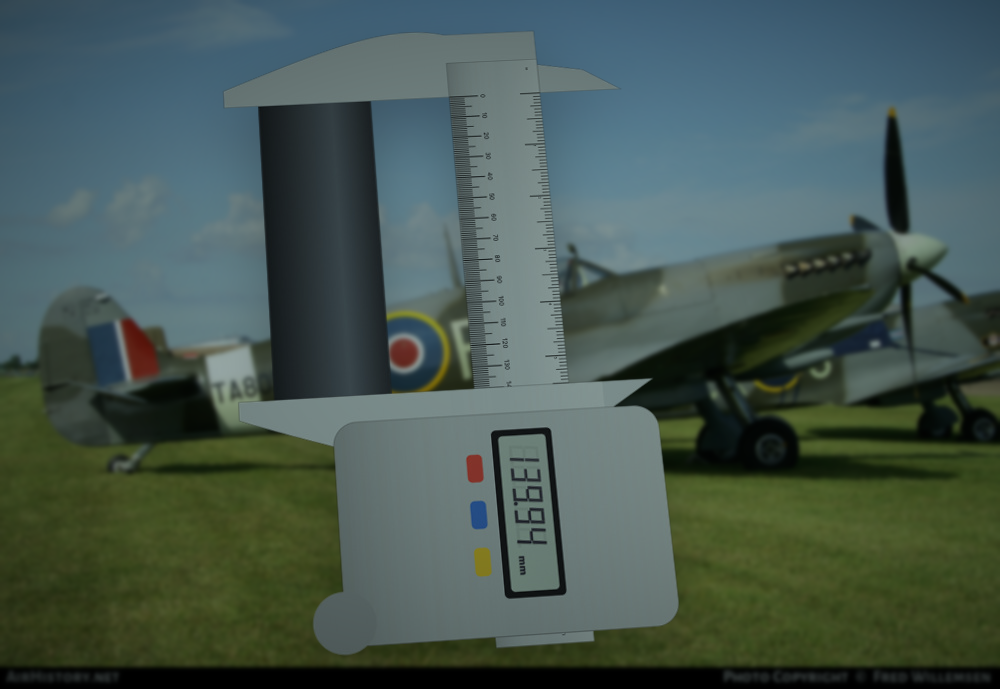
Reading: {"value": 139.94, "unit": "mm"}
